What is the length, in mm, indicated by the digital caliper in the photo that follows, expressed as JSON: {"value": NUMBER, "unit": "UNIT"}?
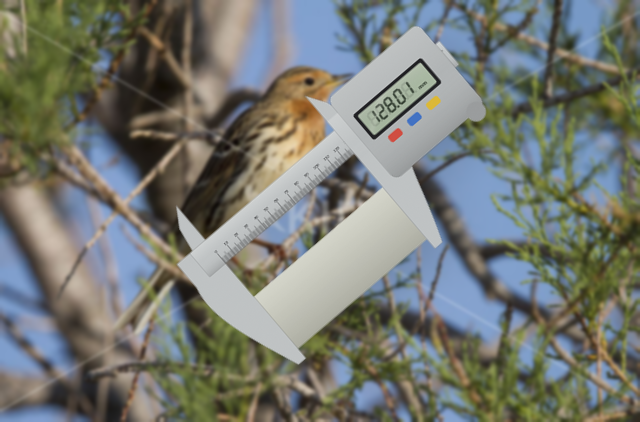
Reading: {"value": 128.01, "unit": "mm"}
